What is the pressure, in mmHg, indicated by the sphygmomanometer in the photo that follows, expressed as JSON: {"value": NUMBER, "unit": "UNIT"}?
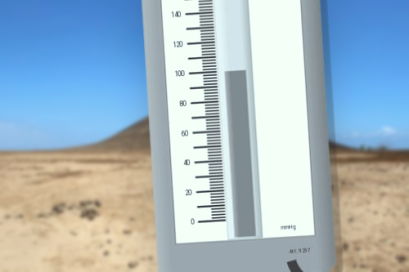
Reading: {"value": 100, "unit": "mmHg"}
